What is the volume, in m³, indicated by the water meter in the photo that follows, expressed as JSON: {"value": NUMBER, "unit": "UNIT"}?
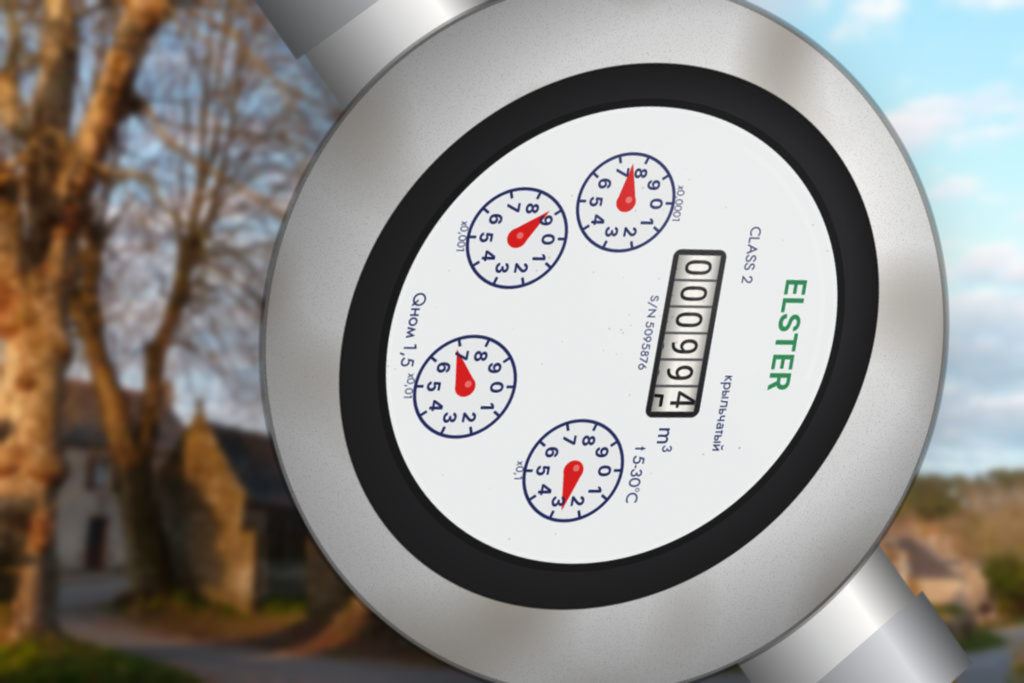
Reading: {"value": 994.2687, "unit": "m³"}
